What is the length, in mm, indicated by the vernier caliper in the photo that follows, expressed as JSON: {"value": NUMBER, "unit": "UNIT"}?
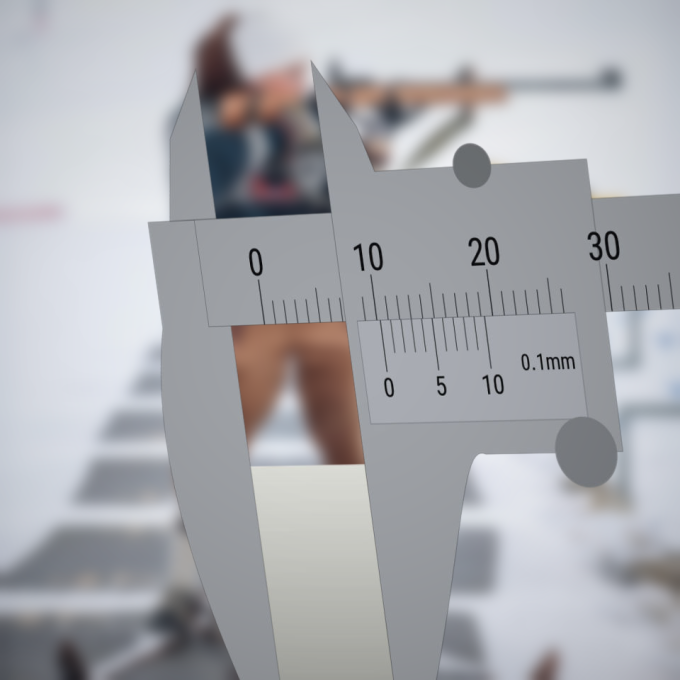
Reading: {"value": 10.3, "unit": "mm"}
